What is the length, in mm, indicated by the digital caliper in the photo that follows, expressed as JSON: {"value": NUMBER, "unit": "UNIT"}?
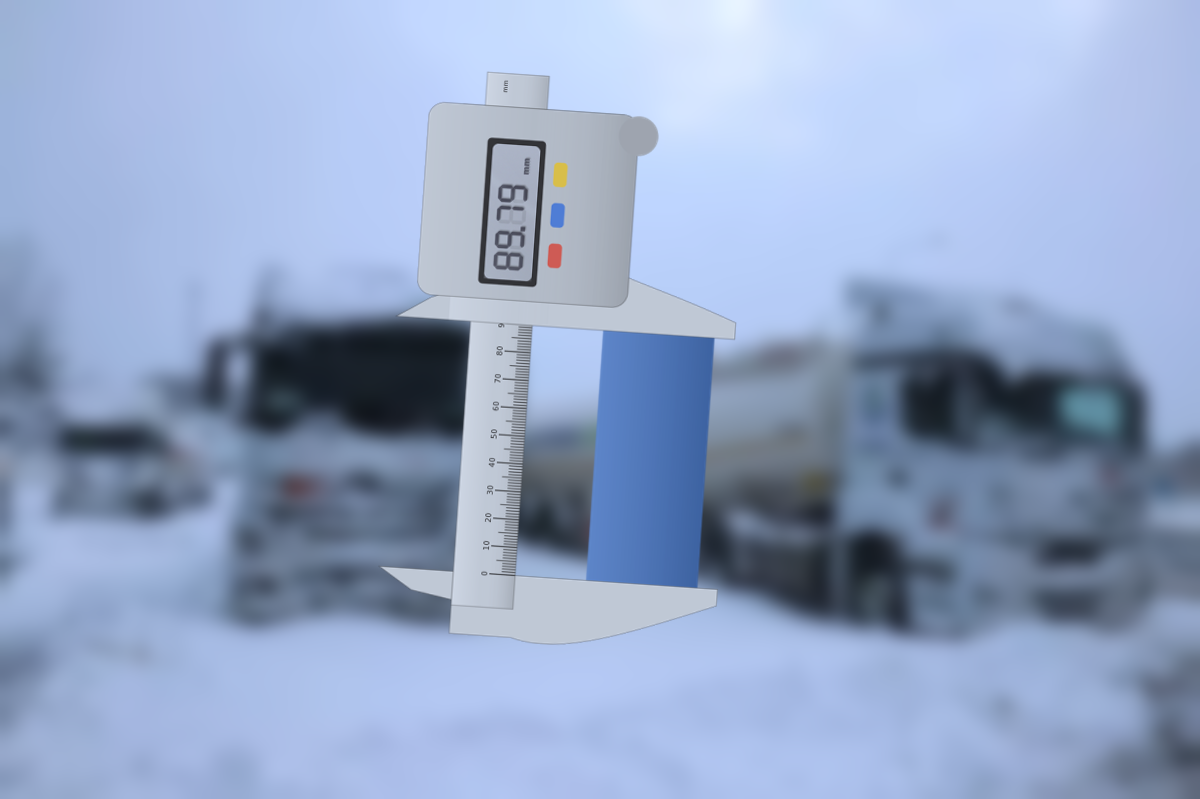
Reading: {"value": 89.79, "unit": "mm"}
